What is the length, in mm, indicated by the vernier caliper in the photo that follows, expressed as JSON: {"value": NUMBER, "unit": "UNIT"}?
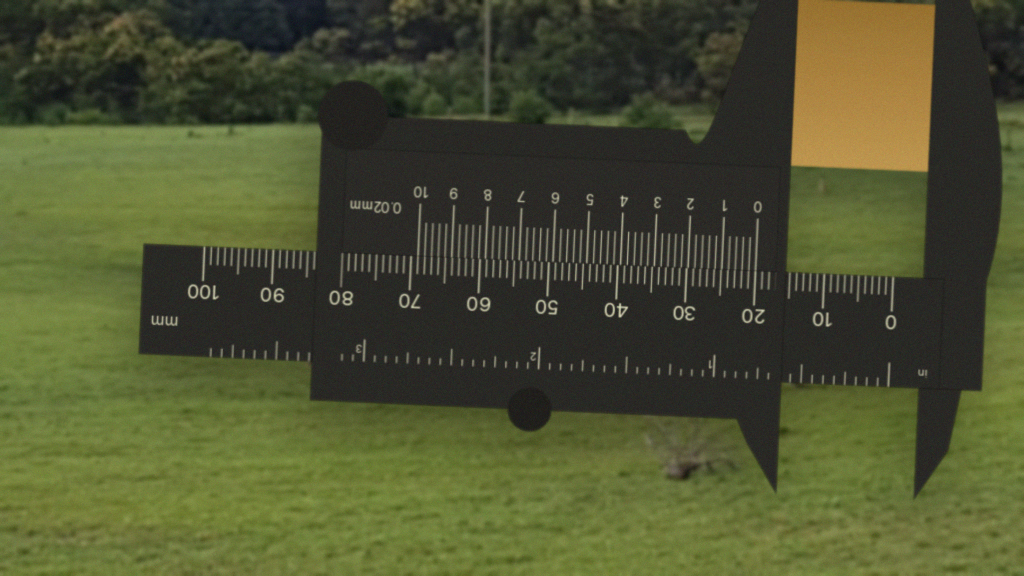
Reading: {"value": 20.0, "unit": "mm"}
